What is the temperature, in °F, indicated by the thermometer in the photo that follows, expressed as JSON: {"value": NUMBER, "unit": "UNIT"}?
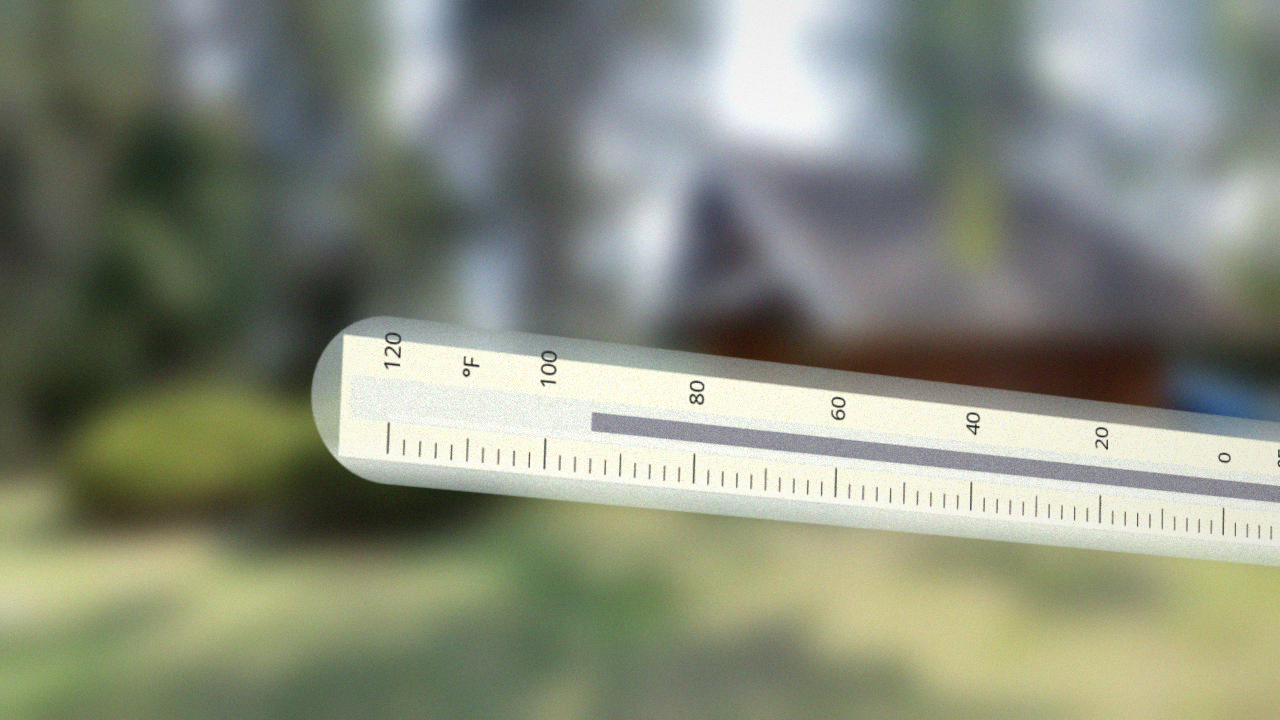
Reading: {"value": 94, "unit": "°F"}
